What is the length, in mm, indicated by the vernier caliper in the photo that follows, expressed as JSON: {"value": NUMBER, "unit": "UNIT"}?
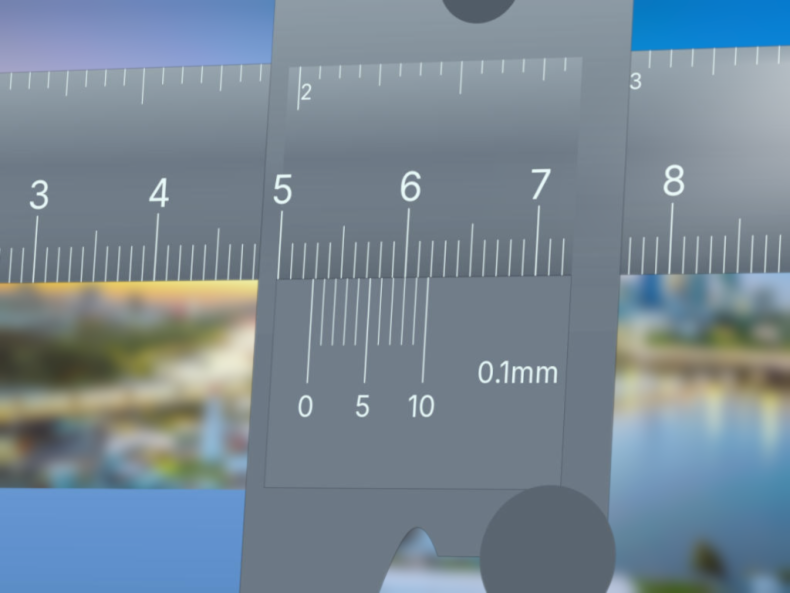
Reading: {"value": 52.8, "unit": "mm"}
